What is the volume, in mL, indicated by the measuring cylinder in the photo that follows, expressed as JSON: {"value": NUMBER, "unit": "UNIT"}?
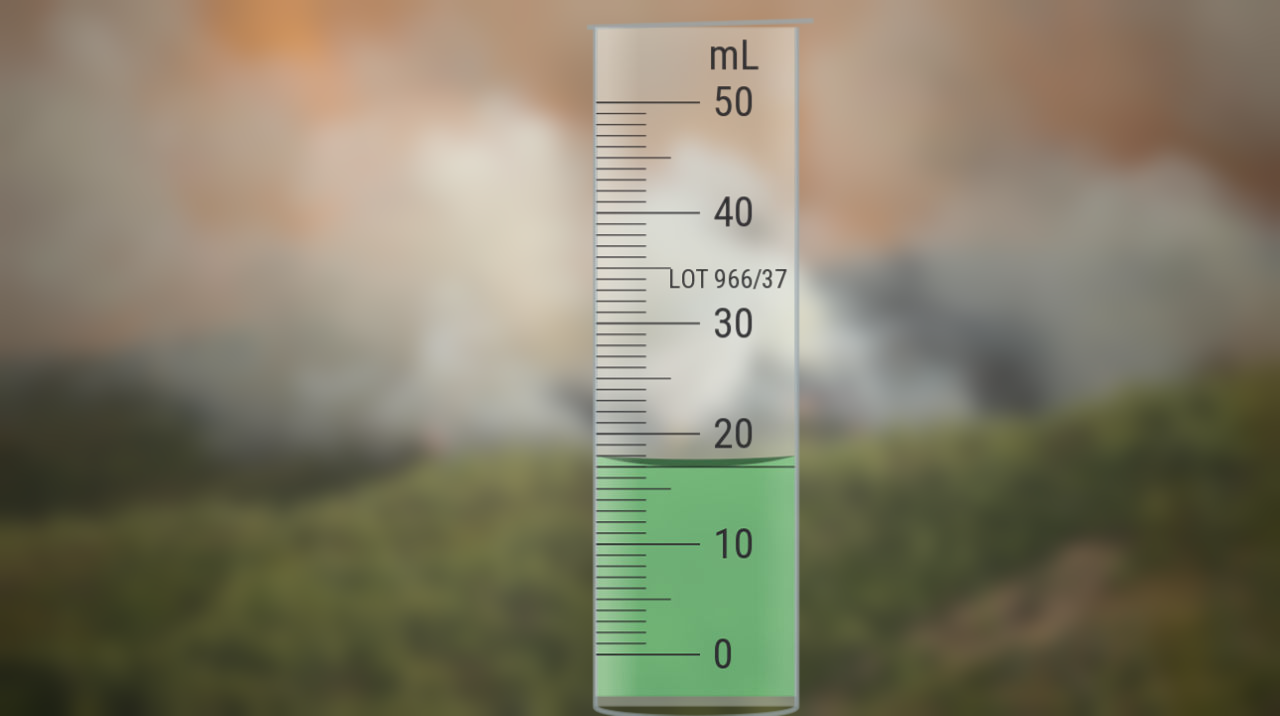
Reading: {"value": 17, "unit": "mL"}
